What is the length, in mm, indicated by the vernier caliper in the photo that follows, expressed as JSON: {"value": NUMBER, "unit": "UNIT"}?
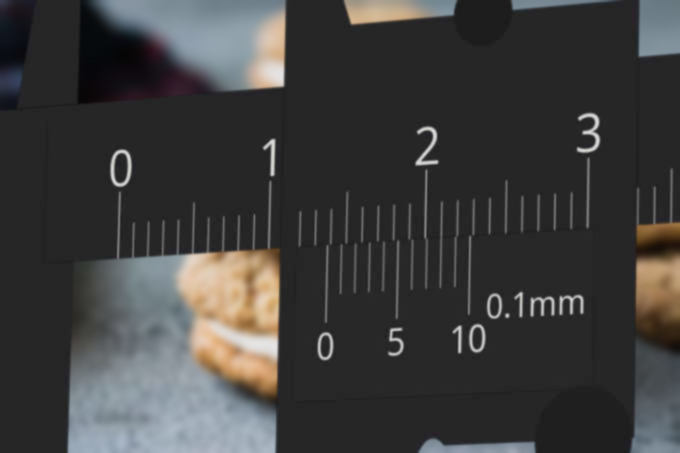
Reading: {"value": 13.8, "unit": "mm"}
